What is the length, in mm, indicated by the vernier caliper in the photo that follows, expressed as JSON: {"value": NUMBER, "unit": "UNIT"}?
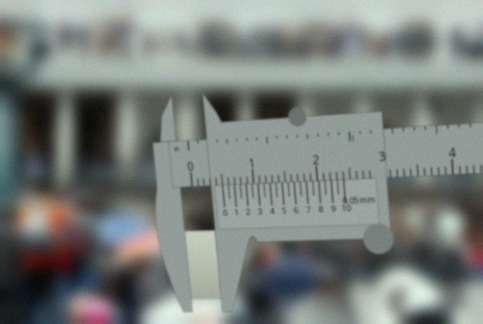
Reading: {"value": 5.0, "unit": "mm"}
